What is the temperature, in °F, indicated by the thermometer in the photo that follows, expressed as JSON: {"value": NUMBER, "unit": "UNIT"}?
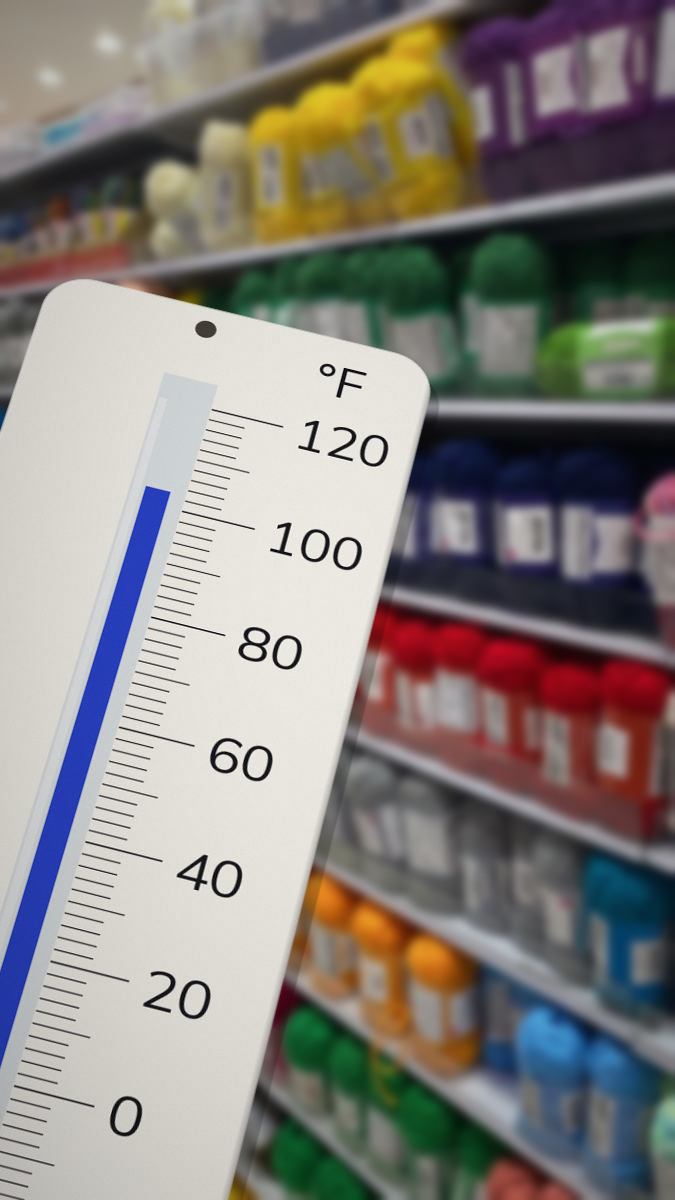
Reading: {"value": 103, "unit": "°F"}
